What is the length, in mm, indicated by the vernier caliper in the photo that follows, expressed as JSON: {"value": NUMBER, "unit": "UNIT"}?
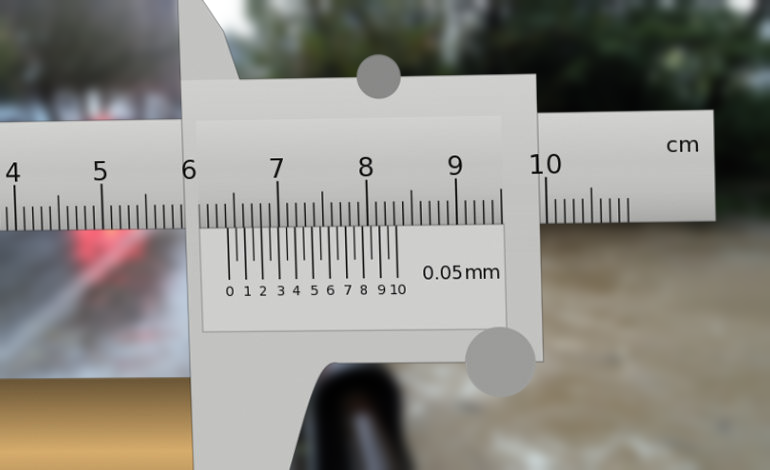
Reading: {"value": 64.2, "unit": "mm"}
